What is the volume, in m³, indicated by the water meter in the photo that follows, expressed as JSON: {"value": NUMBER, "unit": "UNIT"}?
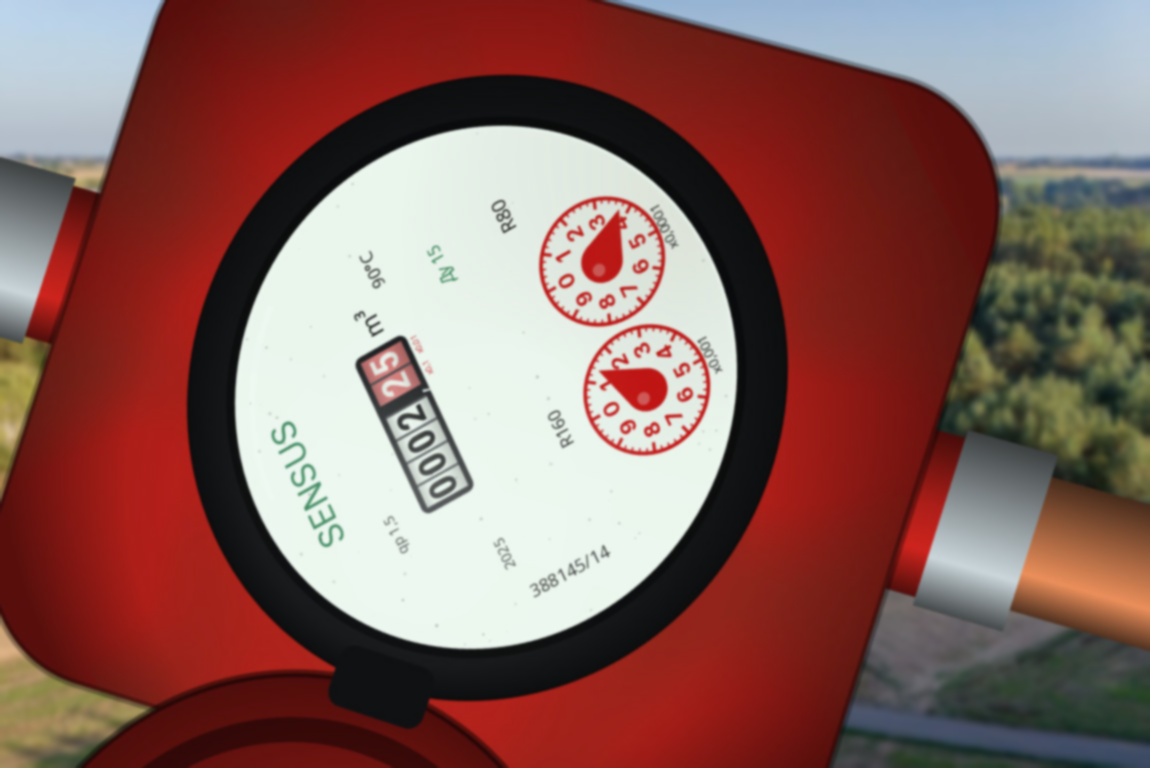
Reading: {"value": 2.2513, "unit": "m³"}
